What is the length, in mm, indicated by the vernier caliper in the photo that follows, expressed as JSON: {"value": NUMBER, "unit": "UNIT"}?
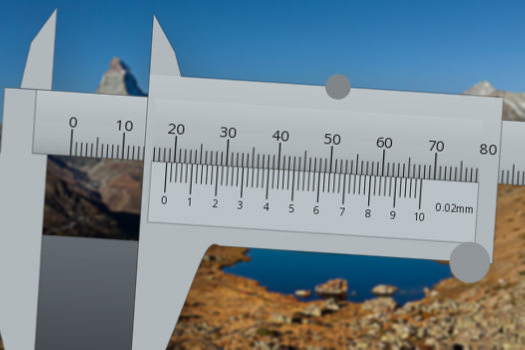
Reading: {"value": 18.5, "unit": "mm"}
